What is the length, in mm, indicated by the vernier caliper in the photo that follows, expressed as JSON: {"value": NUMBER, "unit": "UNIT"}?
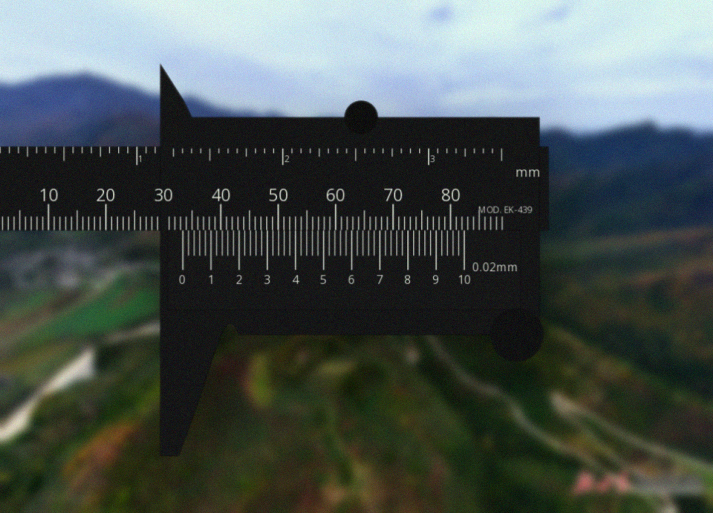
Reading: {"value": 33.4, "unit": "mm"}
